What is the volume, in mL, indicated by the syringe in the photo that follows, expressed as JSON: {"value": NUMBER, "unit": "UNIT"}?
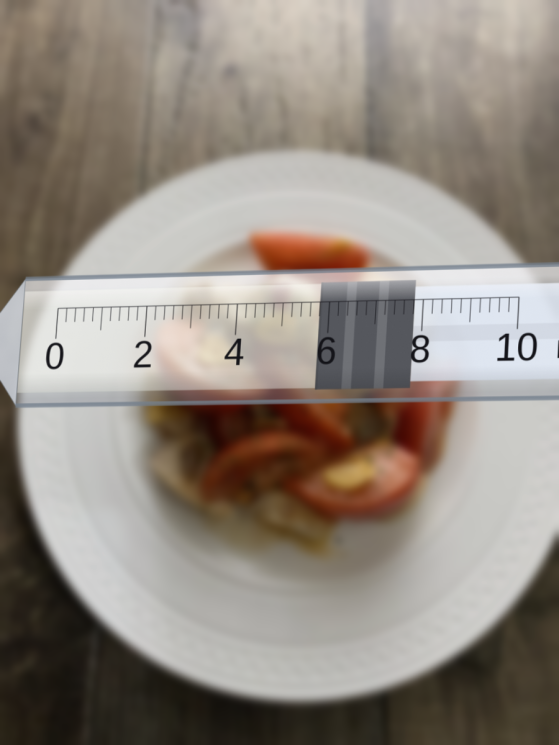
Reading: {"value": 5.8, "unit": "mL"}
